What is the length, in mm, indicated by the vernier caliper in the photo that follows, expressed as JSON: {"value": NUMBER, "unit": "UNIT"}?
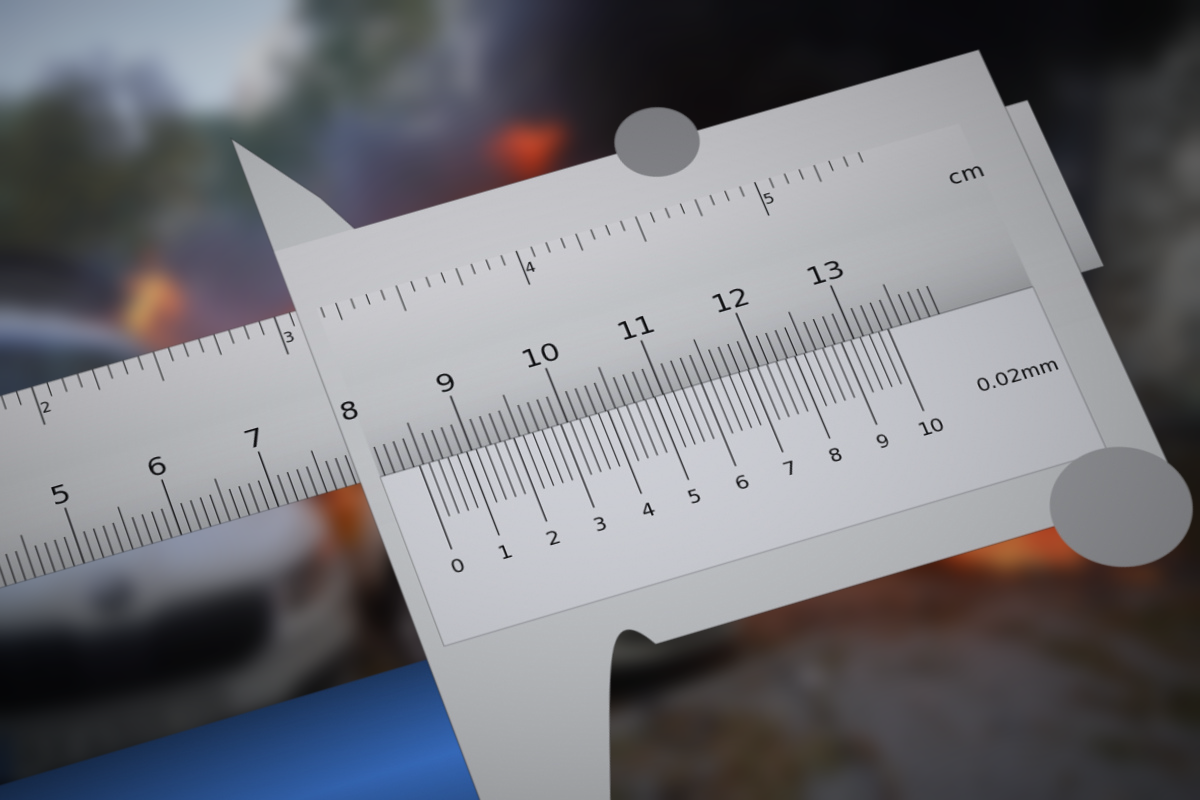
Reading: {"value": 84.6, "unit": "mm"}
